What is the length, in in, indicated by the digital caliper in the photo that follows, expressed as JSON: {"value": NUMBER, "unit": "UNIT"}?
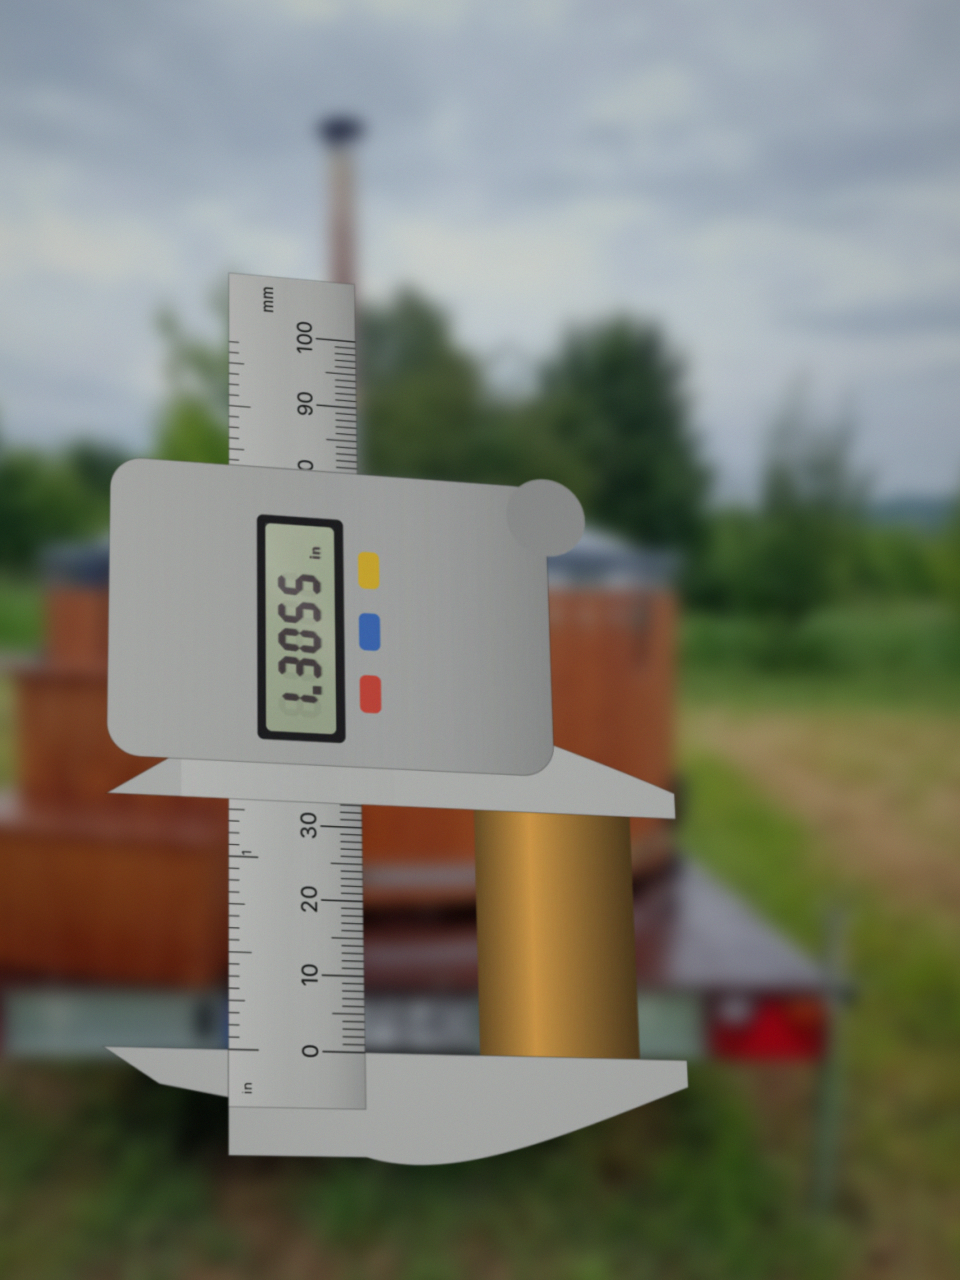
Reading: {"value": 1.3055, "unit": "in"}
